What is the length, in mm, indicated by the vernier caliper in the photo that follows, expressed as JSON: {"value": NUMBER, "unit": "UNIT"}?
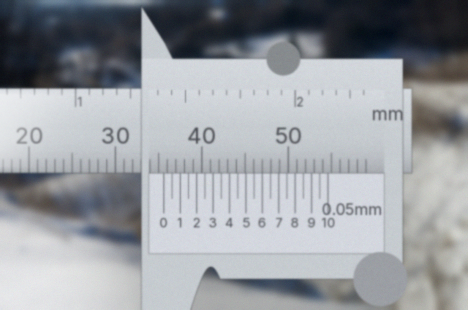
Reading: {"value": 35.6, "unit": "mm"}
